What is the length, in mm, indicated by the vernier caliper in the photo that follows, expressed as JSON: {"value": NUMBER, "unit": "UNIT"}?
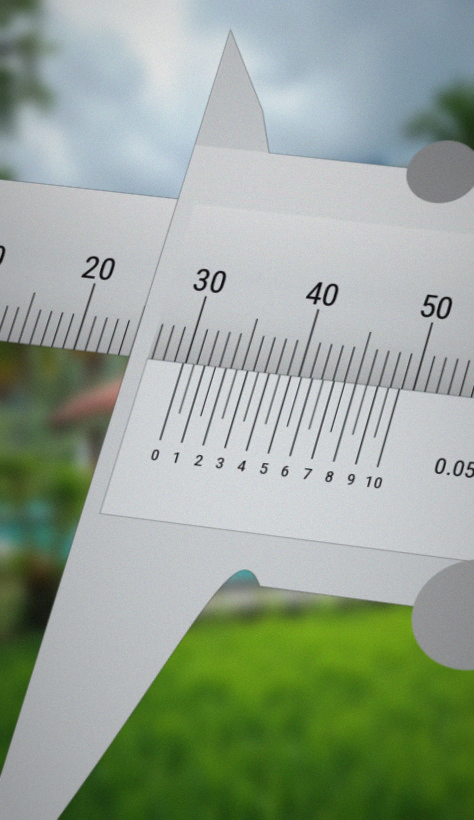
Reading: {"value": 29.8, "unit": "mm"}
